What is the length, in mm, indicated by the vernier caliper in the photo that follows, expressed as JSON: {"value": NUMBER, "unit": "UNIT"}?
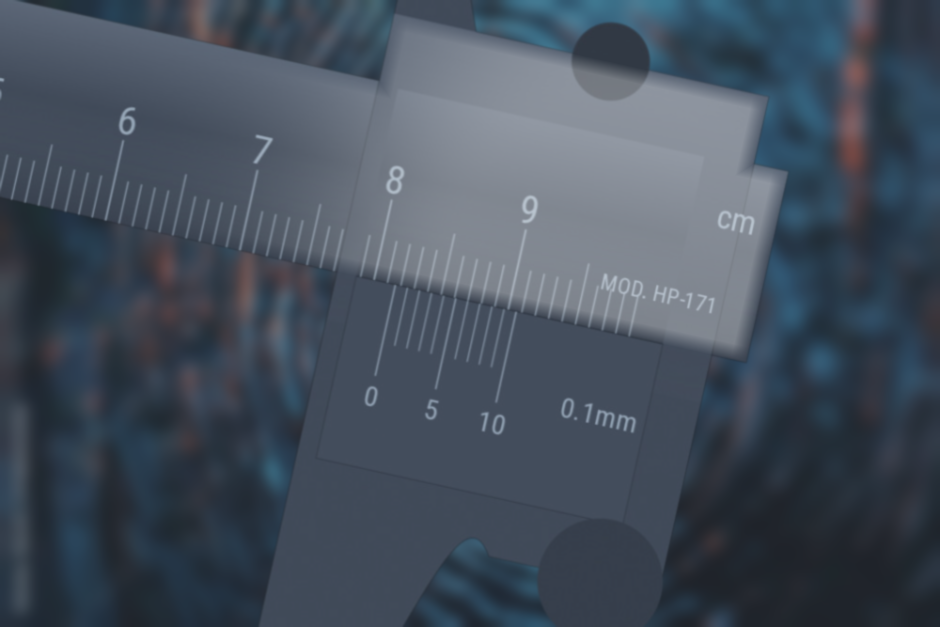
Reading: {"value": 81.6, "unit": "mm"}
